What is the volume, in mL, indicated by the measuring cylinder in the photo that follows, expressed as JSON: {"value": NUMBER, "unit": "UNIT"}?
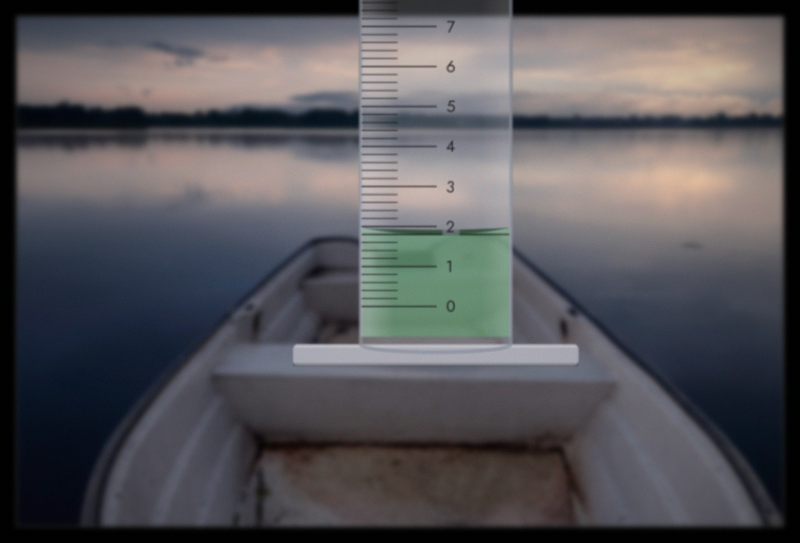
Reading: {"value": 1.8, "unit": "mL"}
